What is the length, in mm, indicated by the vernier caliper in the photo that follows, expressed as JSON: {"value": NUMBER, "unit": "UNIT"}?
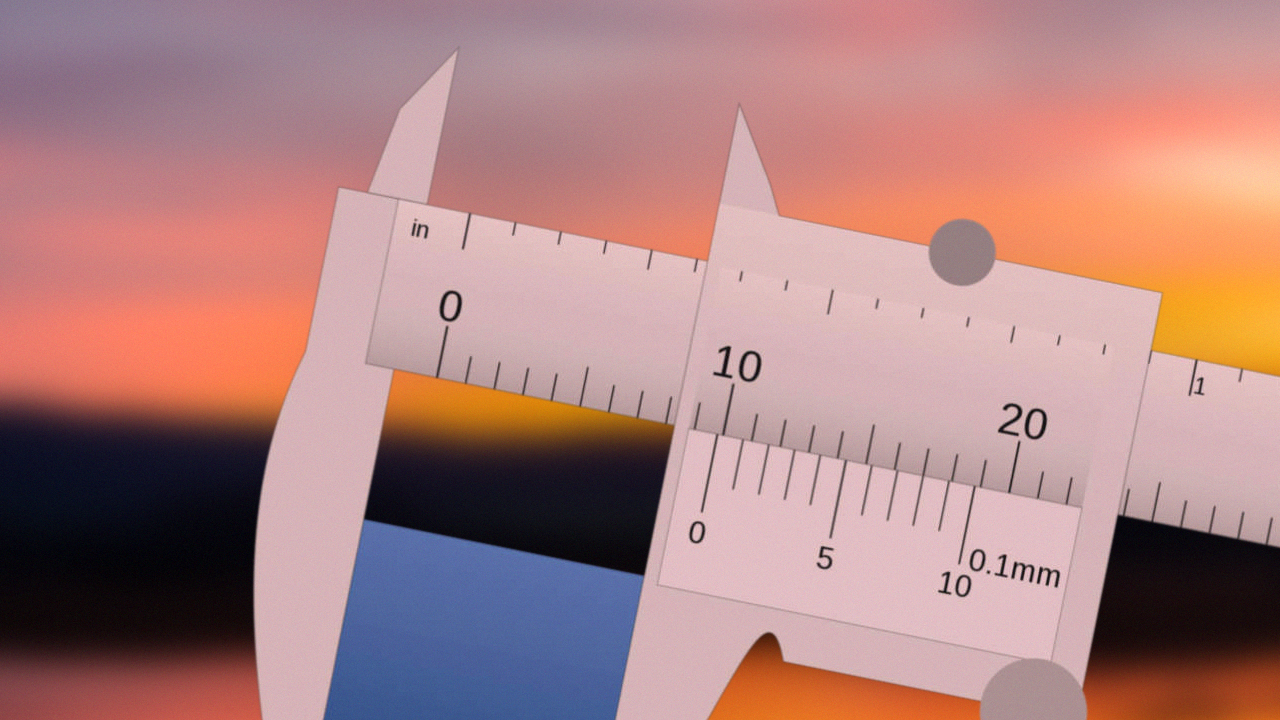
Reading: {"value": 9.8, "unit": "mm"}
